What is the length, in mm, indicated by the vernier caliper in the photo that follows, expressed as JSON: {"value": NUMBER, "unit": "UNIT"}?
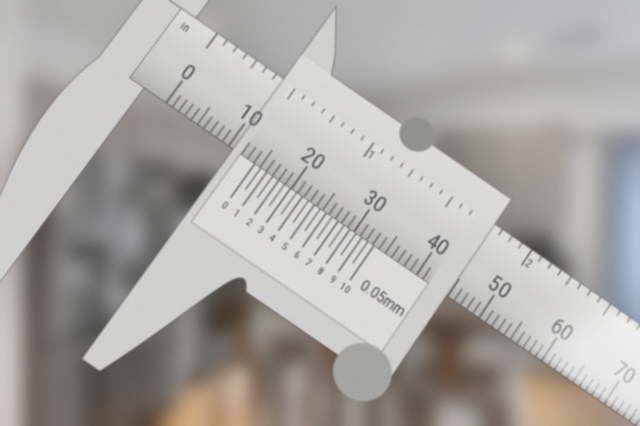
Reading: {"value": 14.2, "unit": "mm"}
